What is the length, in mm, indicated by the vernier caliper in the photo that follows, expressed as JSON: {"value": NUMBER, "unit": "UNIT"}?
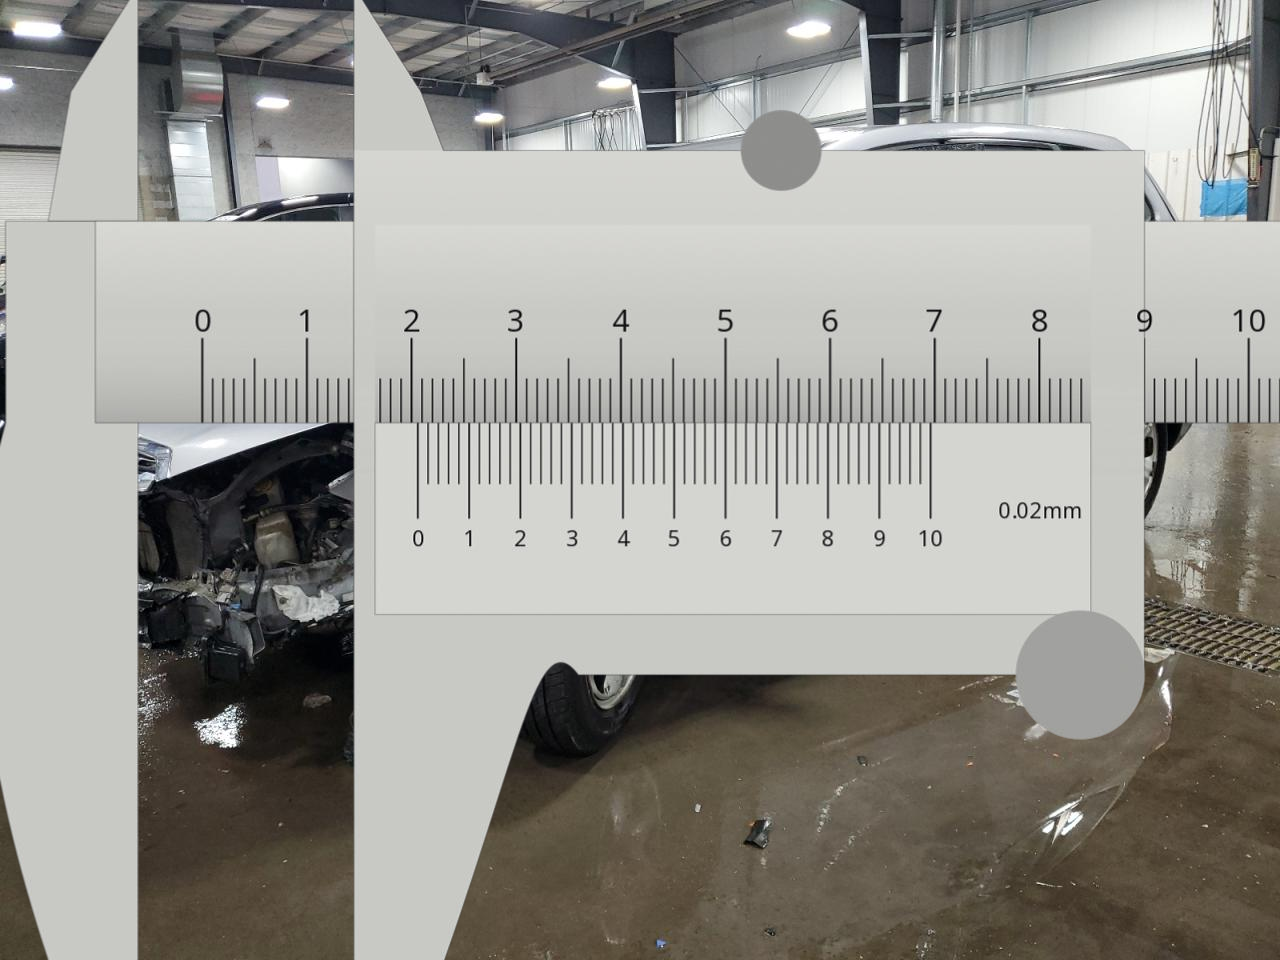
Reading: {"value": 20.6, "unit": "mm"}
